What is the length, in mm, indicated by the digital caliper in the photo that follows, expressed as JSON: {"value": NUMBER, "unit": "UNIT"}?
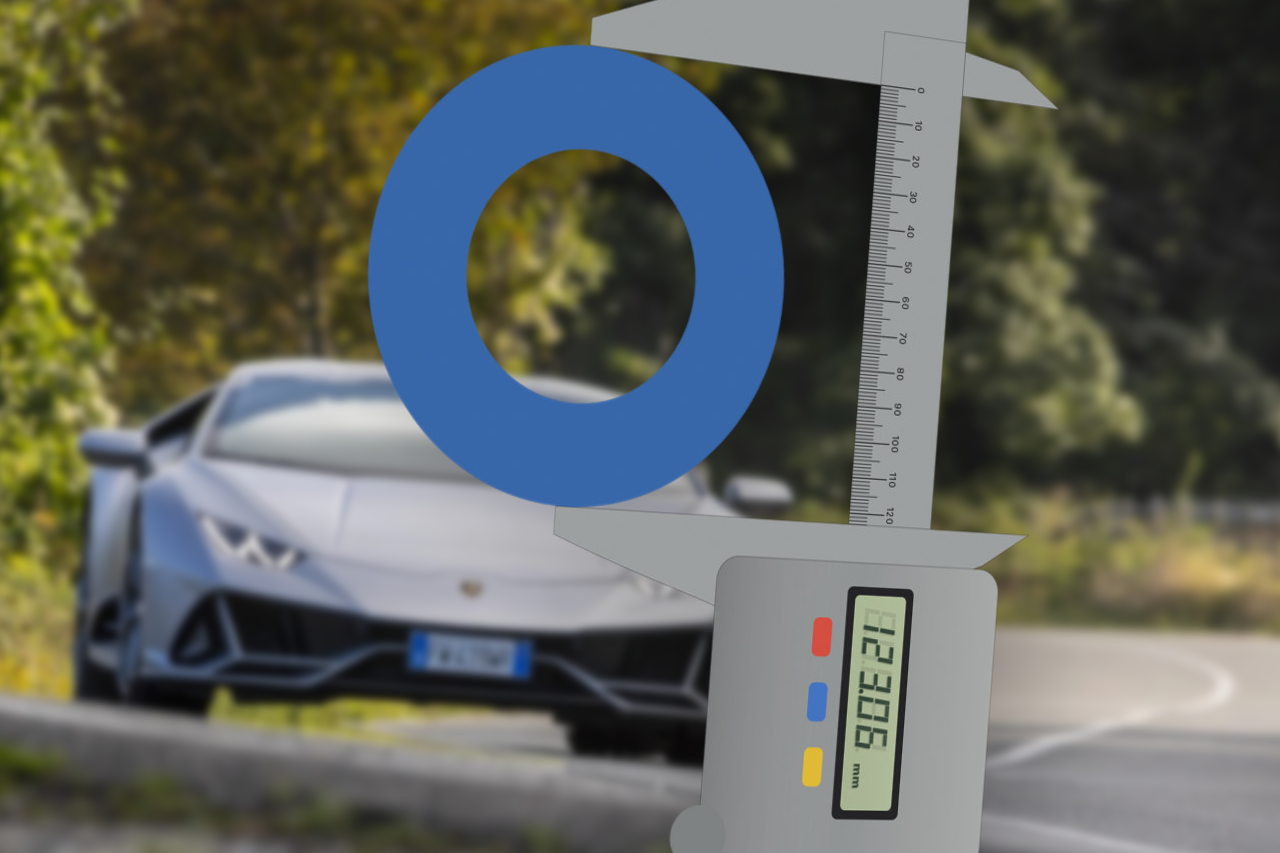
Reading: {"value": 123.06, "unit": "mm"}
